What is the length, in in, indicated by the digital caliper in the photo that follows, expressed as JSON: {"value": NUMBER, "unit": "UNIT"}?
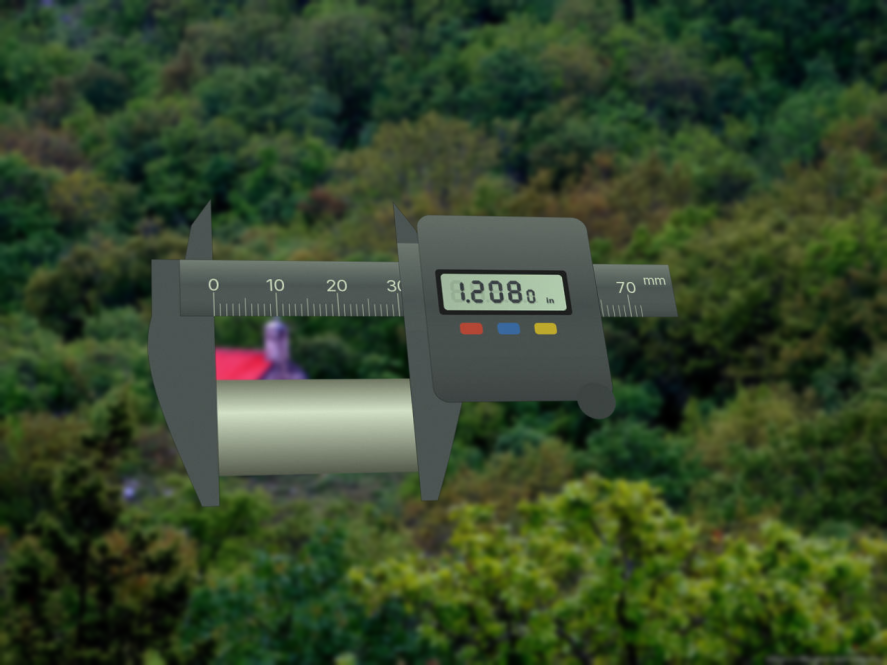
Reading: {"value": 1.2080, "unit": "in"}
